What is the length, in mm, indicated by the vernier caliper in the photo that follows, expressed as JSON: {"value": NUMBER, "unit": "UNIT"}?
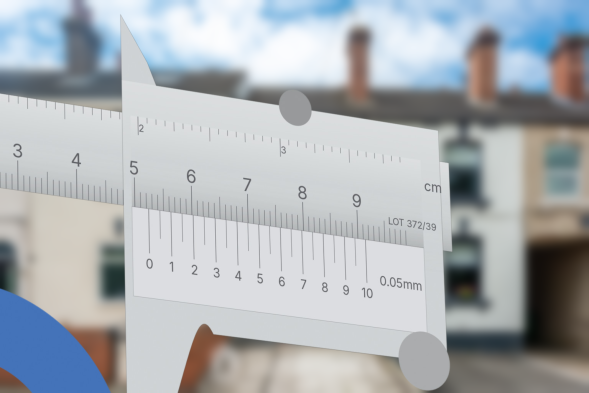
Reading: {"value": 52.4, "unit": "mm"}
